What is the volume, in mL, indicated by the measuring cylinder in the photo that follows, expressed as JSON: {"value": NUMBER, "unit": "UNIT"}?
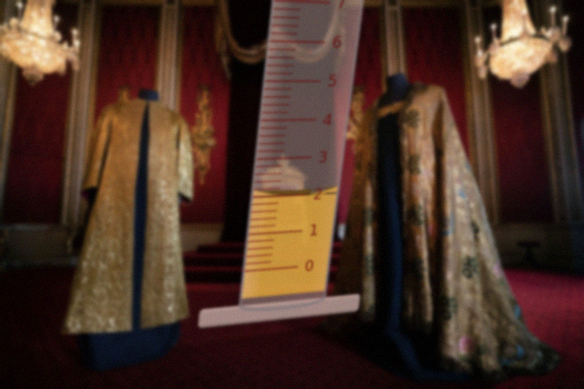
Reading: {"value": 2, "unit": "mL"}
